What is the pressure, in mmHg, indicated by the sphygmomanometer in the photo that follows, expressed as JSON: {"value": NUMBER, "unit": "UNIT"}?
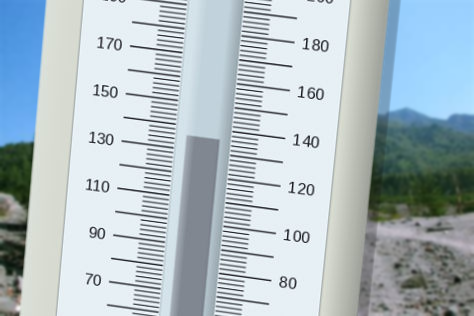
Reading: {"value": 136, "unit": "mmHg"}
